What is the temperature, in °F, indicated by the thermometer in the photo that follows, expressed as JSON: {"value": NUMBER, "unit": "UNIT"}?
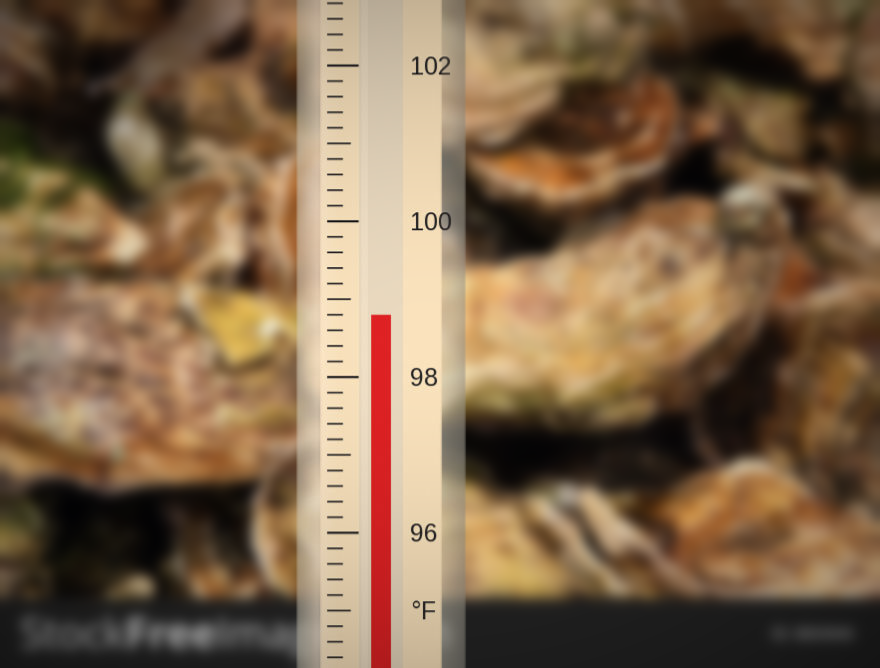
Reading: {"value": 98.8, "unit": "°F"}
